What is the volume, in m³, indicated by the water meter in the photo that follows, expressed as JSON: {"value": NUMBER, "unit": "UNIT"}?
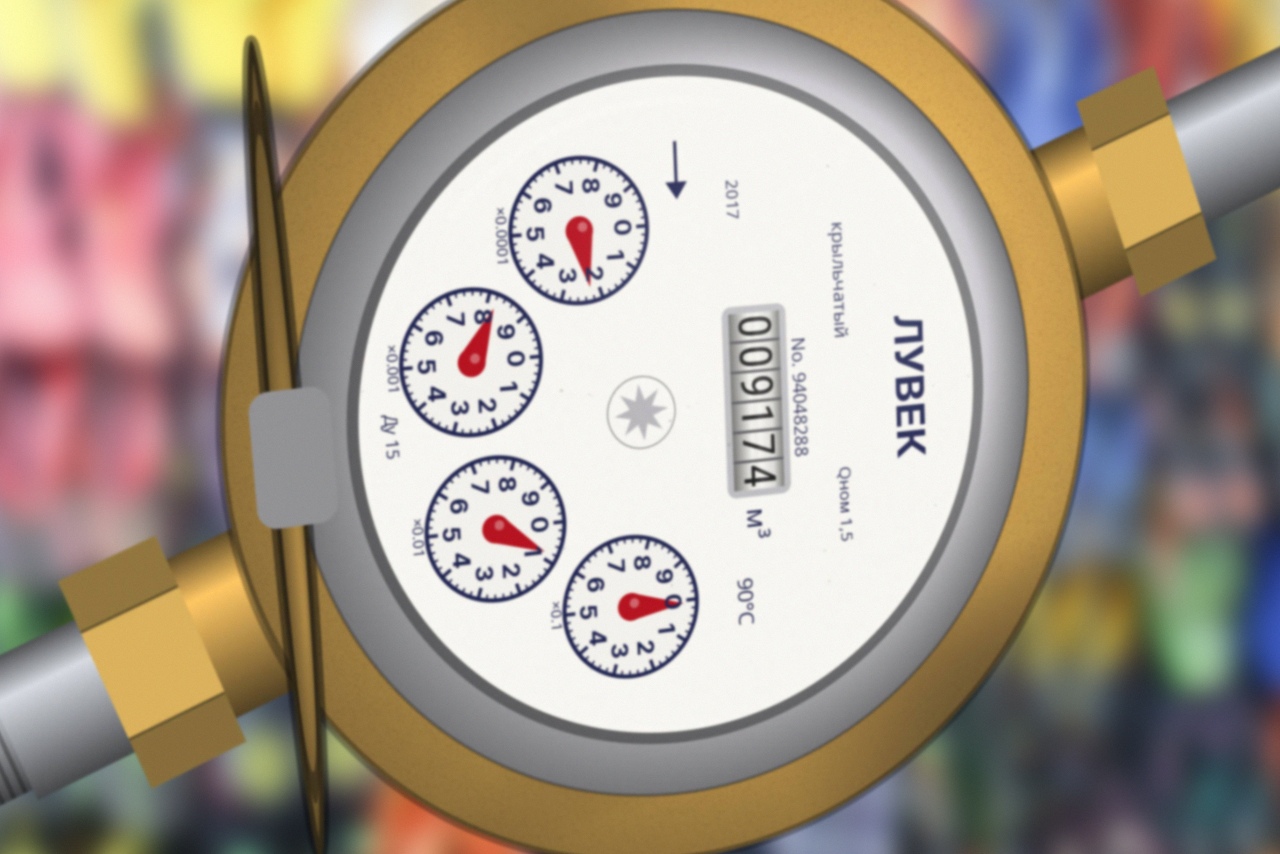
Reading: {"value": 9174.0082, "unit": "m³"}
